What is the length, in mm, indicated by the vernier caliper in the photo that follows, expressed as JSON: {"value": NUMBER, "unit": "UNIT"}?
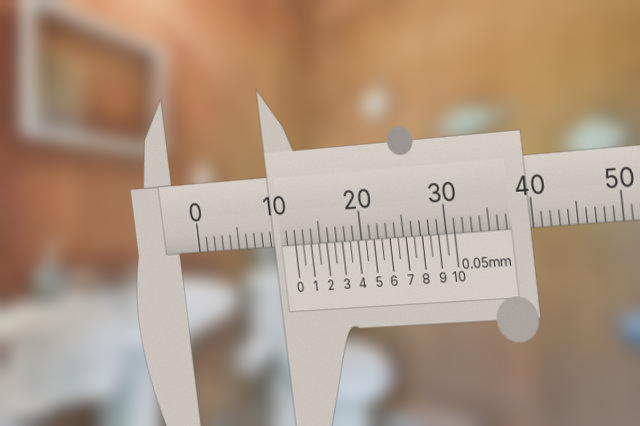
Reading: {"value": 12.0, "unit": "mm"}
